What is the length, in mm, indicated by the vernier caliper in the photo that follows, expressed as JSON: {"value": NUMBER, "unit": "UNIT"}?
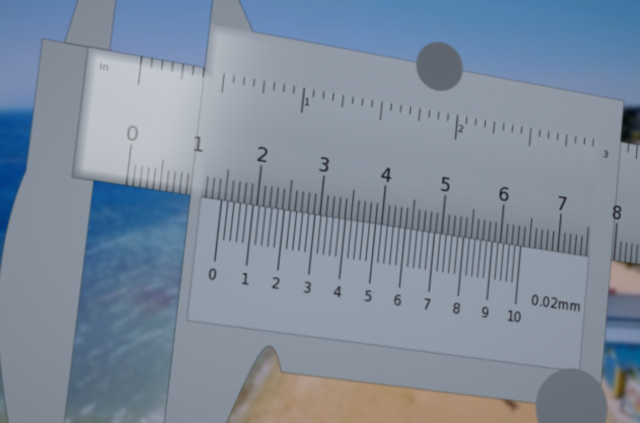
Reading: {"value": 14.5, "unit": "mm"}
